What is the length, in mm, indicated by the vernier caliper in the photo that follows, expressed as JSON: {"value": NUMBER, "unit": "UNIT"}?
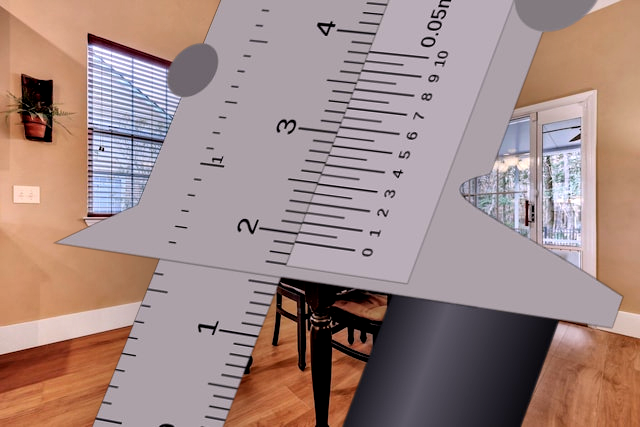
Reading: {"value": 19.2, "unit": "mm"}
